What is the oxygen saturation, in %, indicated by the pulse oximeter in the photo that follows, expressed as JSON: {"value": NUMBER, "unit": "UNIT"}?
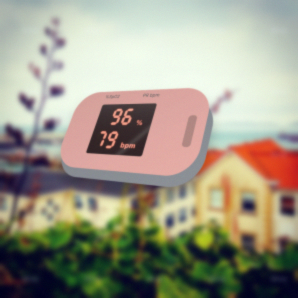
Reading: {"value": 96, "unit": "%"}
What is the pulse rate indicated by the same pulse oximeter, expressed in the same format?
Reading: {"value": 79, "unit": "bpm"}
